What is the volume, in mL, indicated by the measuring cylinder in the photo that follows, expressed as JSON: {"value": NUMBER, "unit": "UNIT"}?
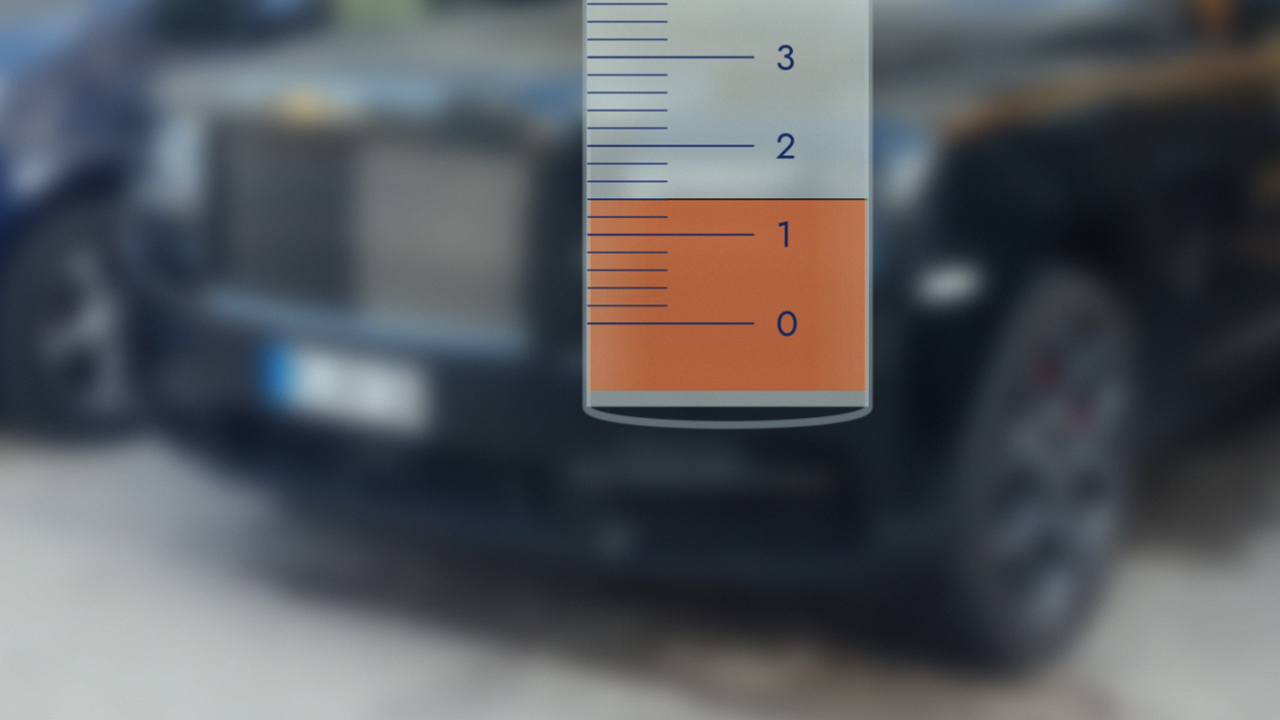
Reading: {"value": 1.4, "unit": "mL"}
